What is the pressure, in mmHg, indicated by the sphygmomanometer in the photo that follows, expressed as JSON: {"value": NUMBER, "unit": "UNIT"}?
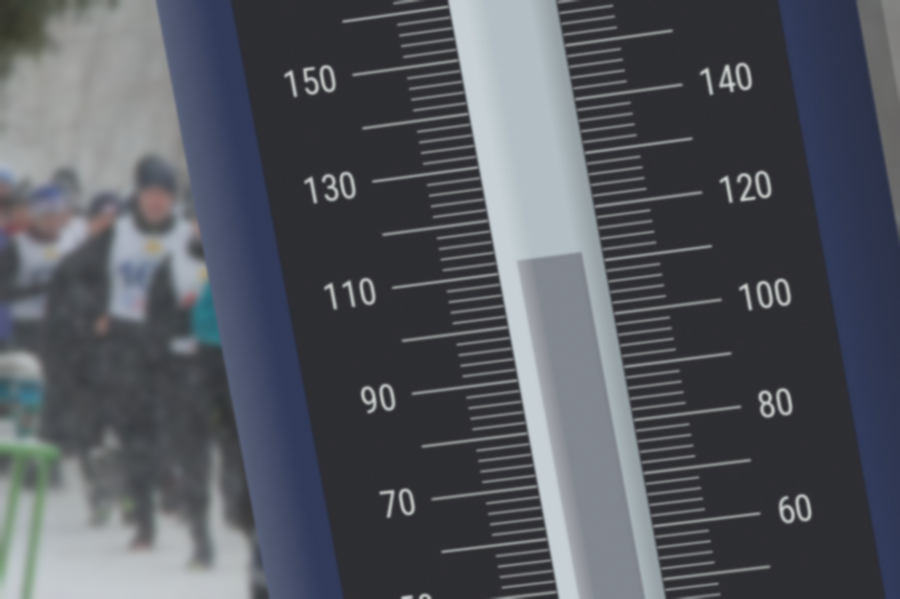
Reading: {"value": 112, "unit": "mmHg"}
